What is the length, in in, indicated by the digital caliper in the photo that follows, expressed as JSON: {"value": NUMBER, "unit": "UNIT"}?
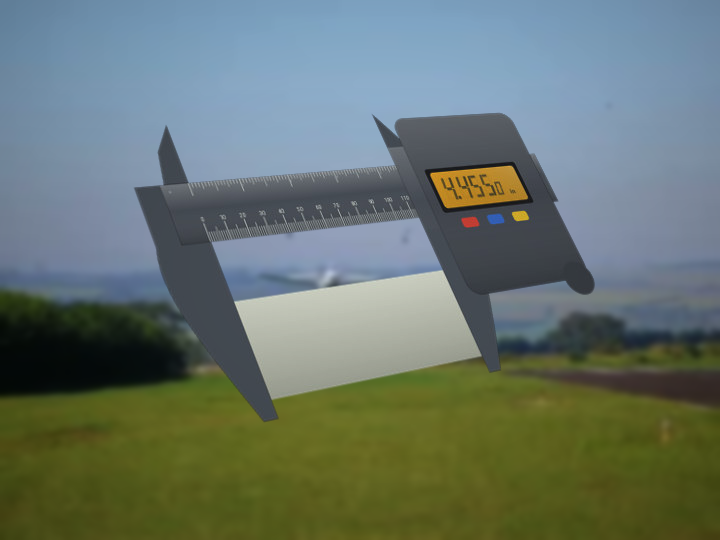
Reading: {"value": 4.4550, "unit": "in"}
